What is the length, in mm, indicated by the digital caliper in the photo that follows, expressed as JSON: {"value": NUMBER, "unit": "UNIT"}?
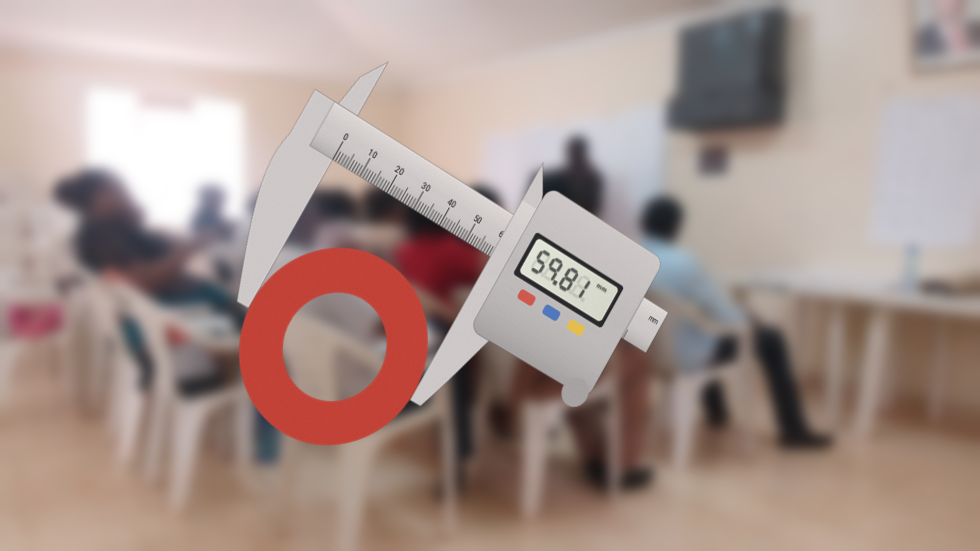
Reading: {"value": 59.81, "unit": "mm"}
